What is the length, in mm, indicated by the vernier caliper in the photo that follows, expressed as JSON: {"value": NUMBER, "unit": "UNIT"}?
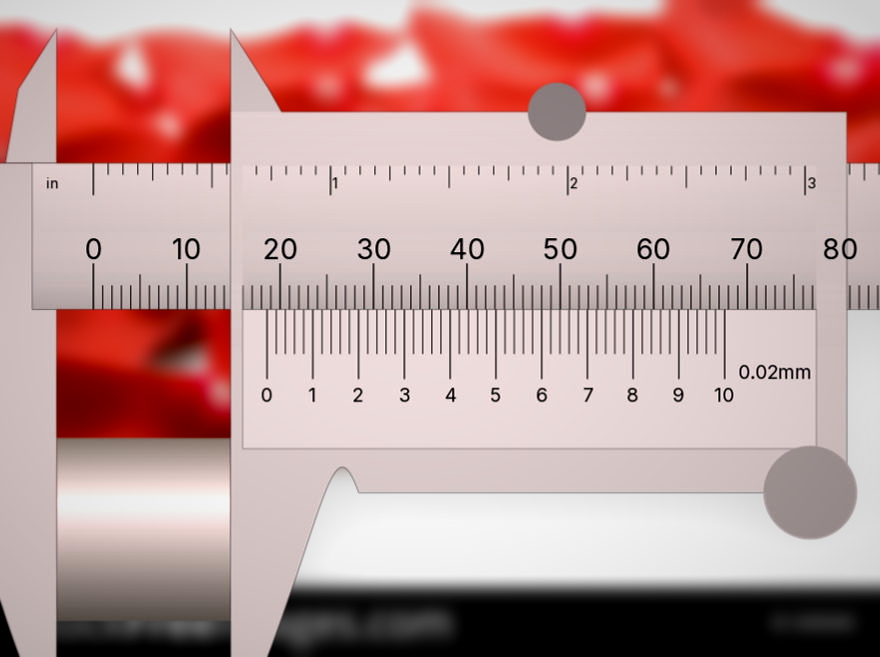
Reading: {"value": 18.6, "unit": "mm"}
